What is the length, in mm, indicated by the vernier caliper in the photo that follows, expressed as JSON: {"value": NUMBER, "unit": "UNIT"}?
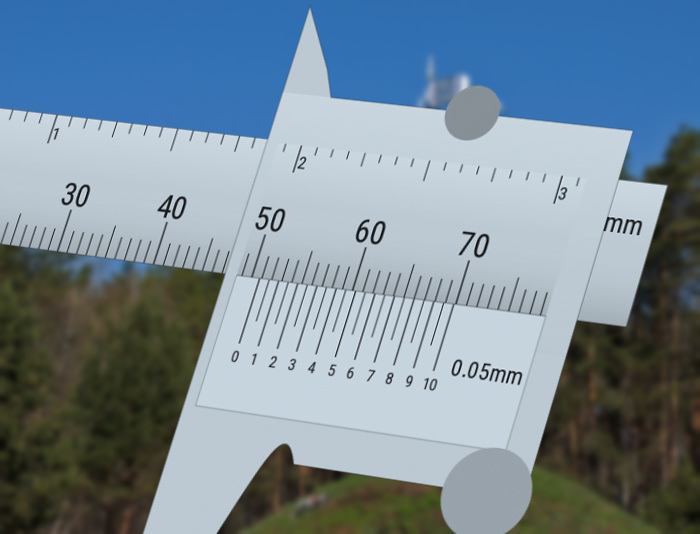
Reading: {"value": 50.8, "unit": "mm"}
